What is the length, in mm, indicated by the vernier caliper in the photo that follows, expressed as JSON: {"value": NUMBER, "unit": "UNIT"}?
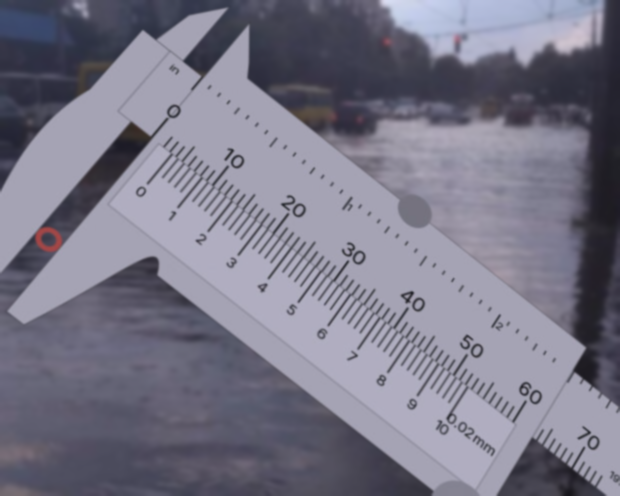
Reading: {"value": 3.4, "unit": "mm"}
